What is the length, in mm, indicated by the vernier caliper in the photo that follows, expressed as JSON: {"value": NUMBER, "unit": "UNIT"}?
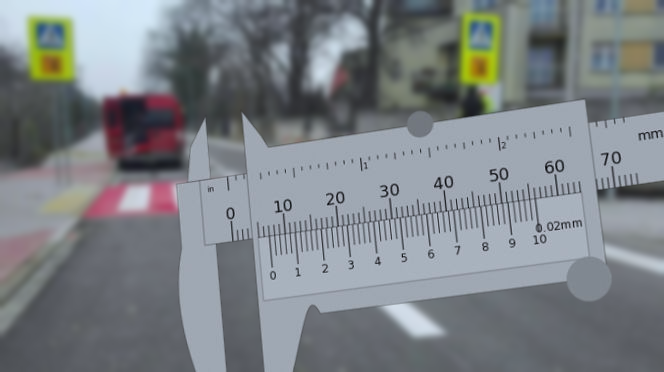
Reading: {"value": 7.0, "unit": "mm"}
